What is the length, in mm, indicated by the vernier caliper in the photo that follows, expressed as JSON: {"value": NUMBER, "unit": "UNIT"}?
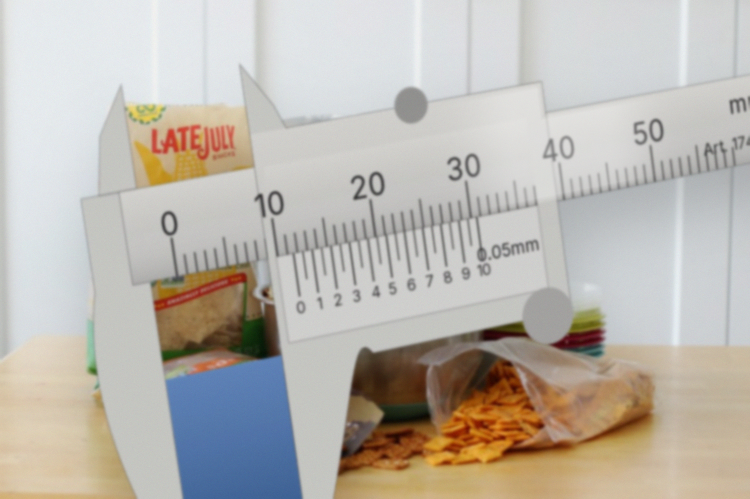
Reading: {"value": 11.6, "unit": "mm"}
